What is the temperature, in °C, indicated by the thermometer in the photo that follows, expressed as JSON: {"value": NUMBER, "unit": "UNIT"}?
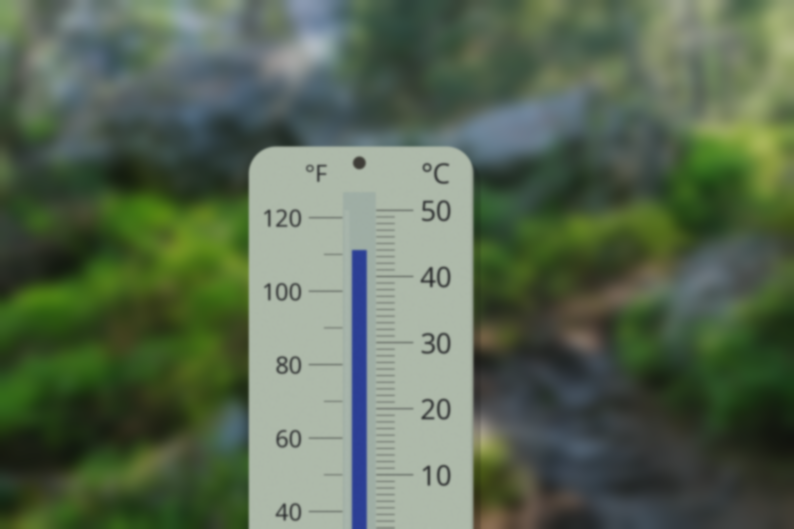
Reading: {"value": 44, "unit": "°C"}
